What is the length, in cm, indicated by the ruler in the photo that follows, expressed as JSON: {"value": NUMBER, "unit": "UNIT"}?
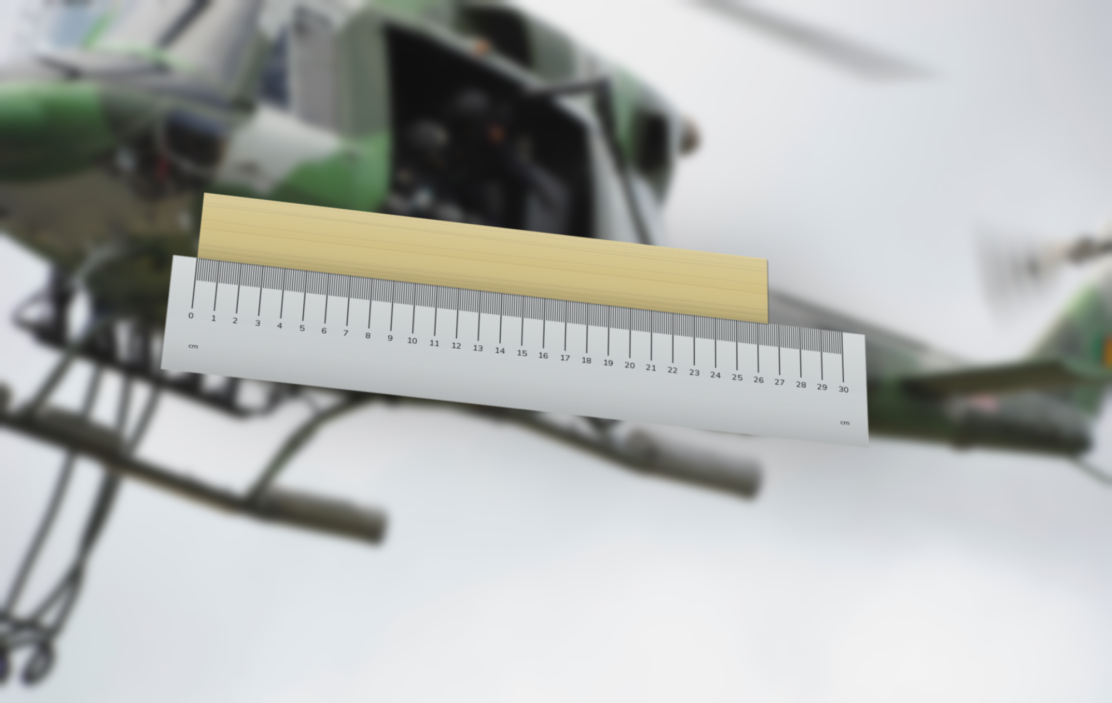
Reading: {"value": 26.5, "unit": "cm"}
